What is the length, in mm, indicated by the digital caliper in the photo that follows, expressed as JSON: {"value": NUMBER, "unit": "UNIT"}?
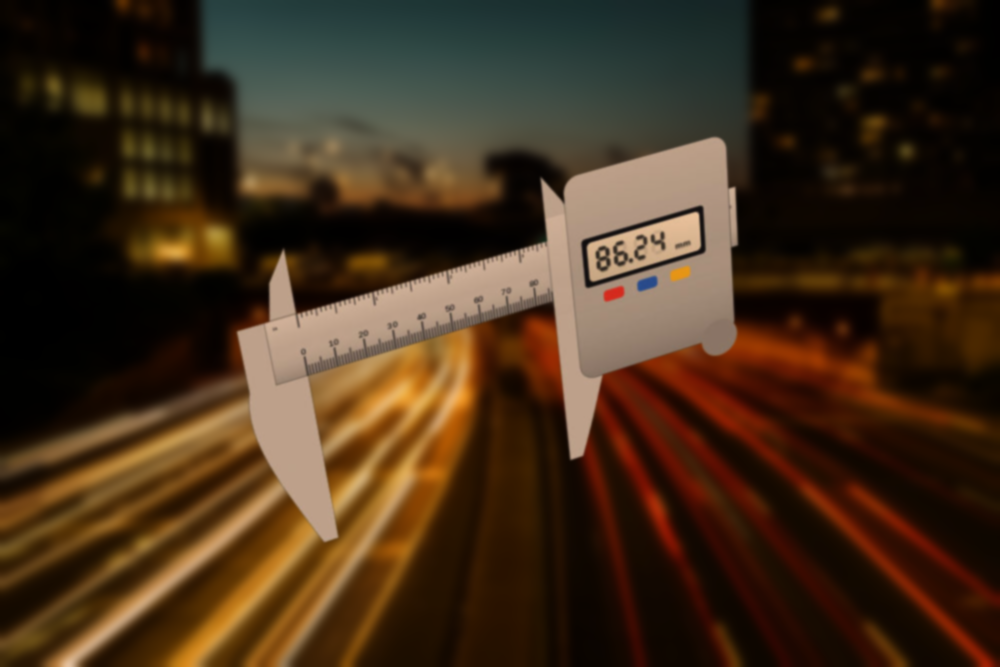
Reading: {"value": 86.24, "unit": "mm"}
